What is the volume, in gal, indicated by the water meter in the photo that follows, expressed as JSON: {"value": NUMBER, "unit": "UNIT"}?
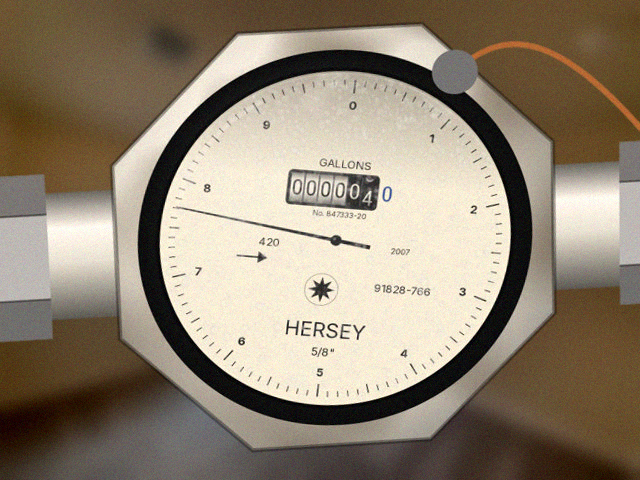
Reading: {"value": 37.7, "unit": "gal"}
